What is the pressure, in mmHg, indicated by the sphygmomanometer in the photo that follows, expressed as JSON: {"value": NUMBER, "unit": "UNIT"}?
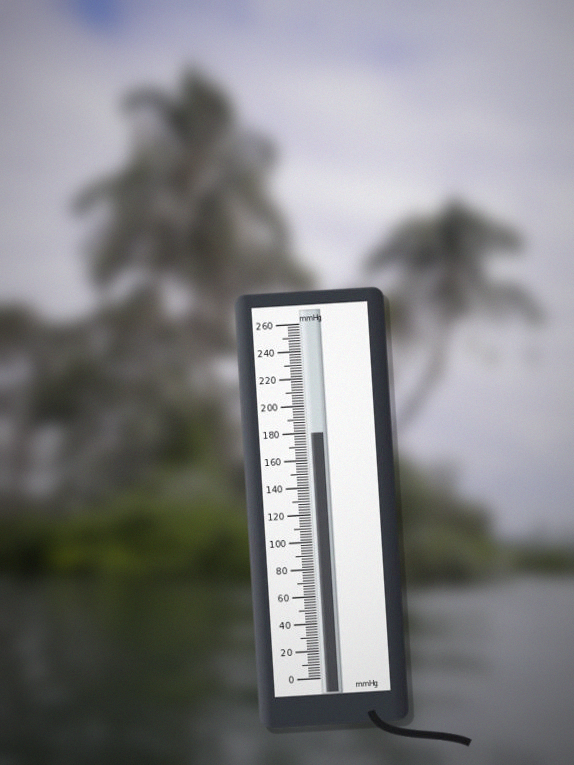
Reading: {"value": 180, "unit": "mmHg"}
